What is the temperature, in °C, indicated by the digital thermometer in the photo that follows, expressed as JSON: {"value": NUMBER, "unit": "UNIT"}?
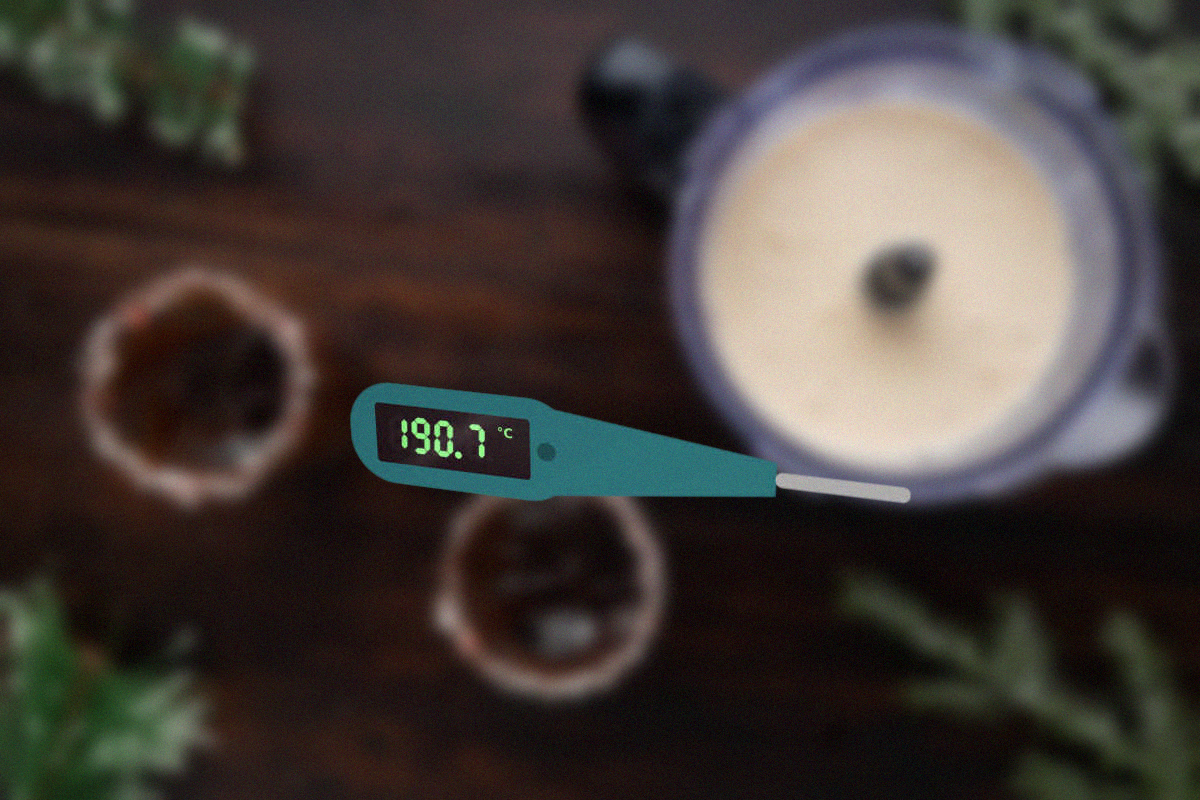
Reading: {"value": 190.7, "unit": "°C"}
